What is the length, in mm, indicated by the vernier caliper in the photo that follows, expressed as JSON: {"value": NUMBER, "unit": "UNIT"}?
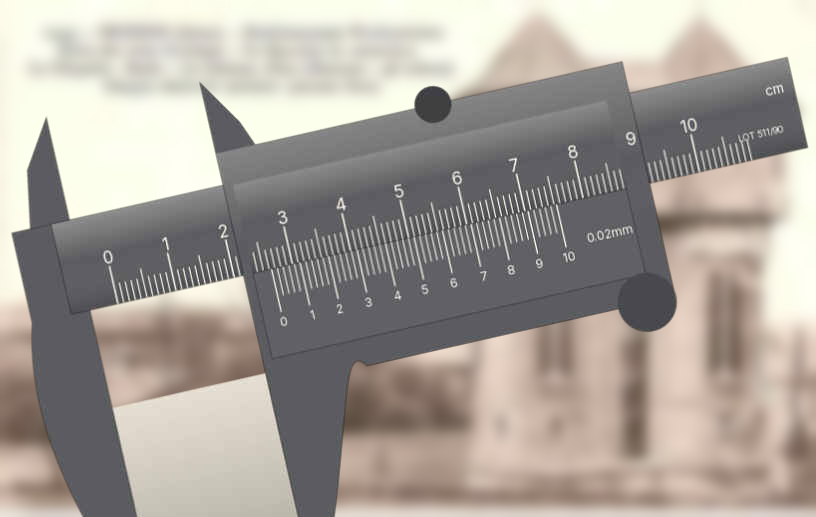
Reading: {"value": 26.4, "unit": "mm"}
